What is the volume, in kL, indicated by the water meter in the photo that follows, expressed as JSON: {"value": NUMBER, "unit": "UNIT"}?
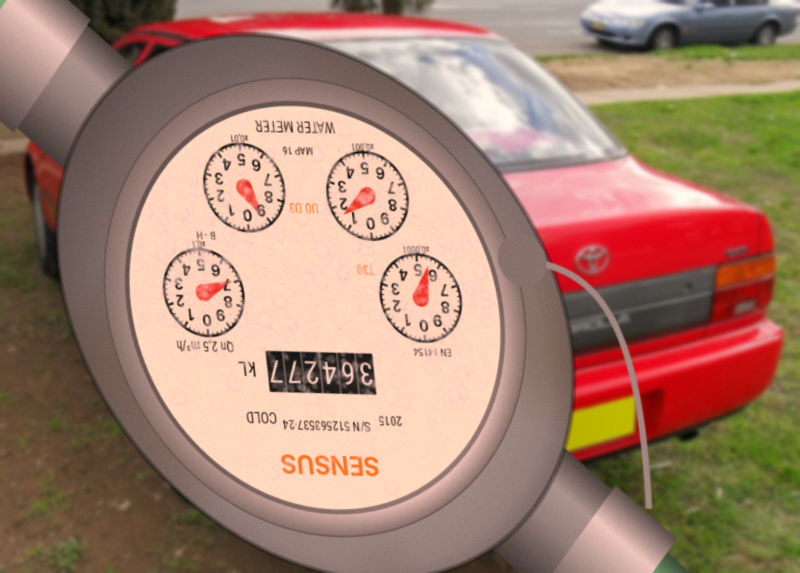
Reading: {"value": 364277.6915, "unit": "kL"}
